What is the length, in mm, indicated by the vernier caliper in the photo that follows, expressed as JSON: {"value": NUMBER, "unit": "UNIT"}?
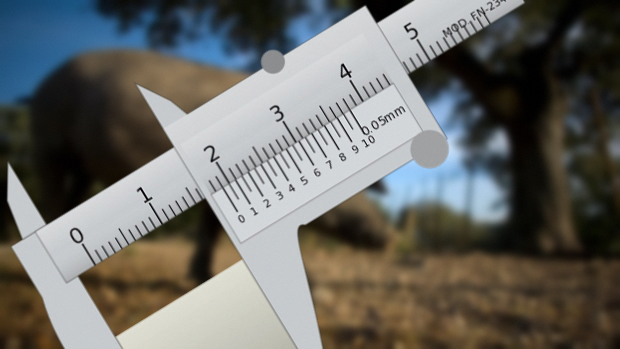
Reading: {"value": 19.0, "unit": "mm"}
